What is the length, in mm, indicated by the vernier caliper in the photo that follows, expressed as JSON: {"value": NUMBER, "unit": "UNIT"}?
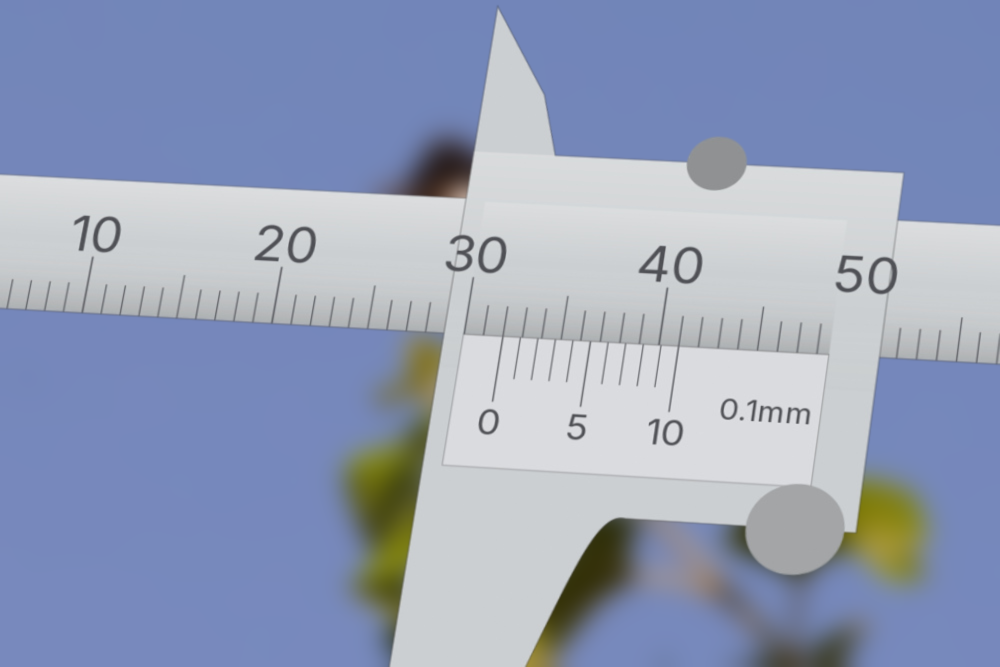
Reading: {"value": 32.0, "unit": "mm"}
